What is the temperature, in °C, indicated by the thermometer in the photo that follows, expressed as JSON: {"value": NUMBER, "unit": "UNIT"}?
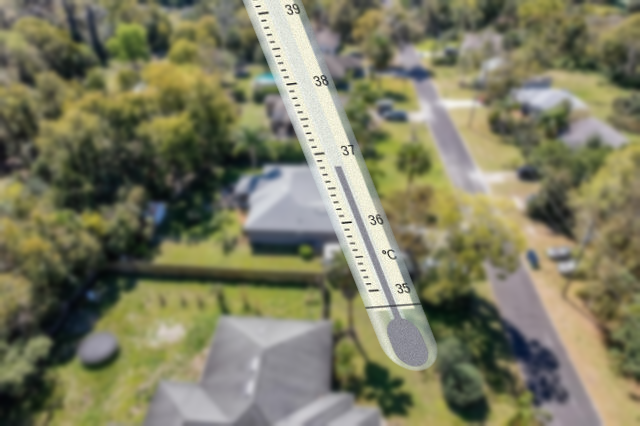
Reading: {"value": 36.8, "unit": "°C"}
